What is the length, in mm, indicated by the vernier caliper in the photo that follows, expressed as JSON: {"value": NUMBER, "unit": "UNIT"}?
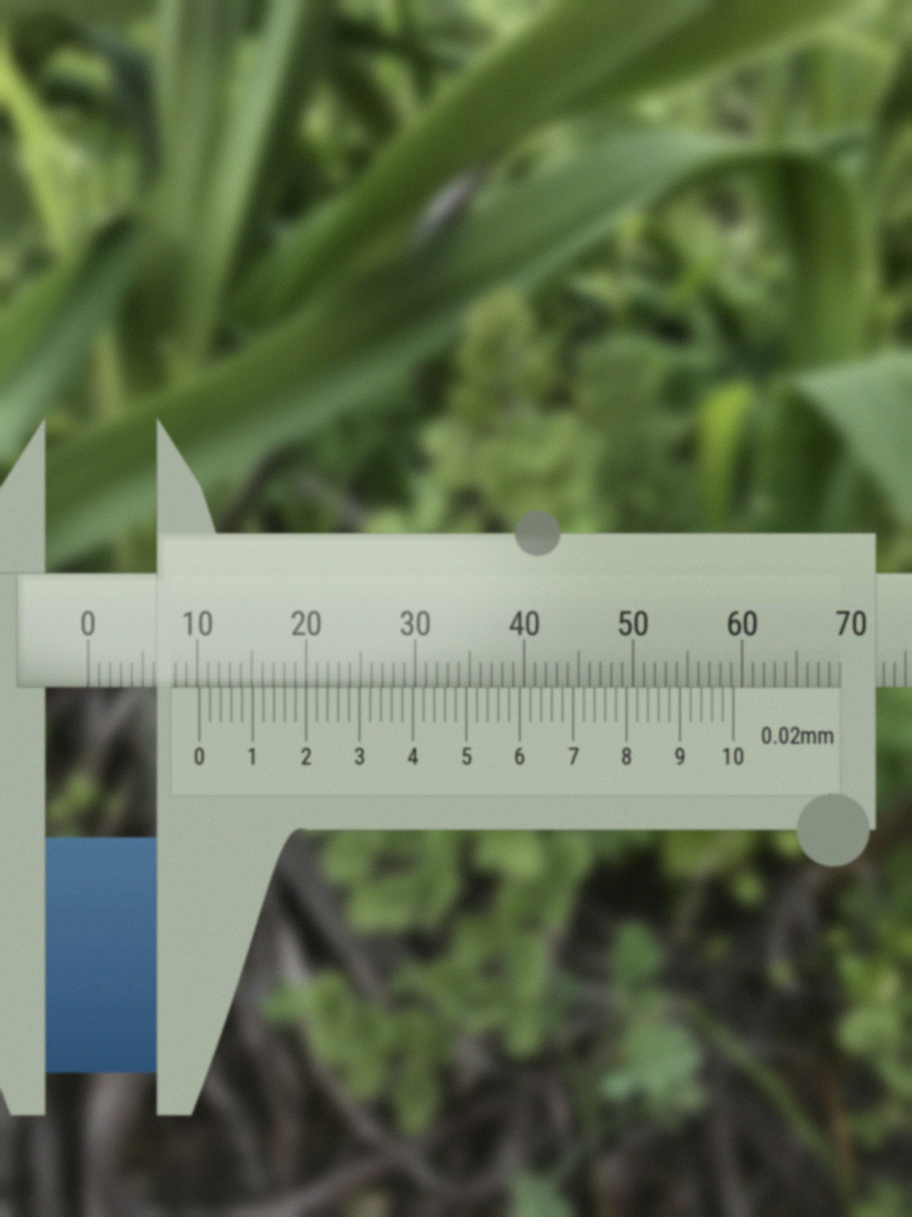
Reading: {"value": 10.2, "unit": "mm"}
